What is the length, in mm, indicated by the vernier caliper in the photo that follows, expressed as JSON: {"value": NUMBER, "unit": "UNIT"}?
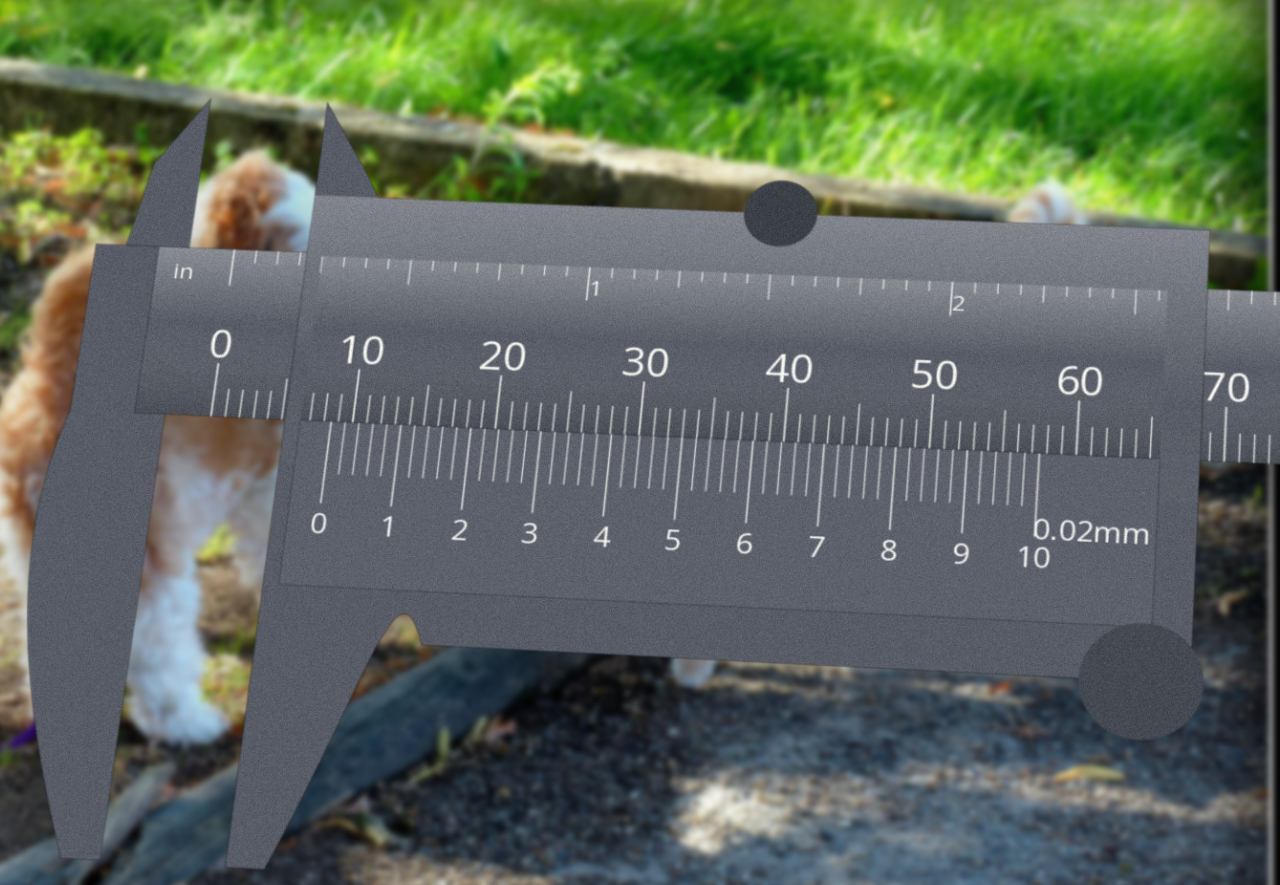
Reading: {"value": 8.5, "unit": "mm"}
